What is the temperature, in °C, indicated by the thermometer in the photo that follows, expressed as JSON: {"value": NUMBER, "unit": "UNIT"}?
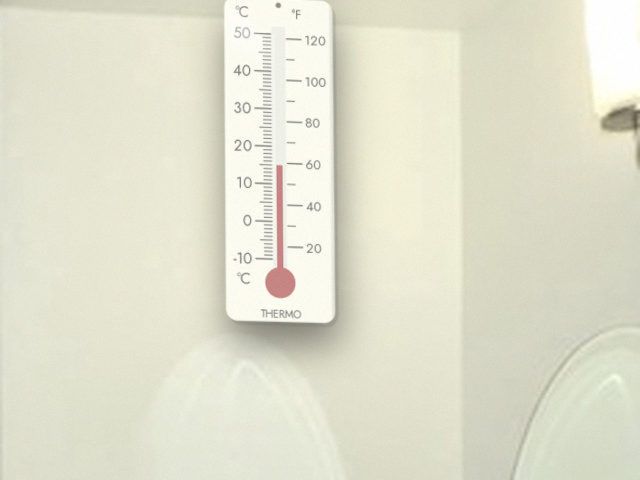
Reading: {"value": 15, "unit": "°C"}
